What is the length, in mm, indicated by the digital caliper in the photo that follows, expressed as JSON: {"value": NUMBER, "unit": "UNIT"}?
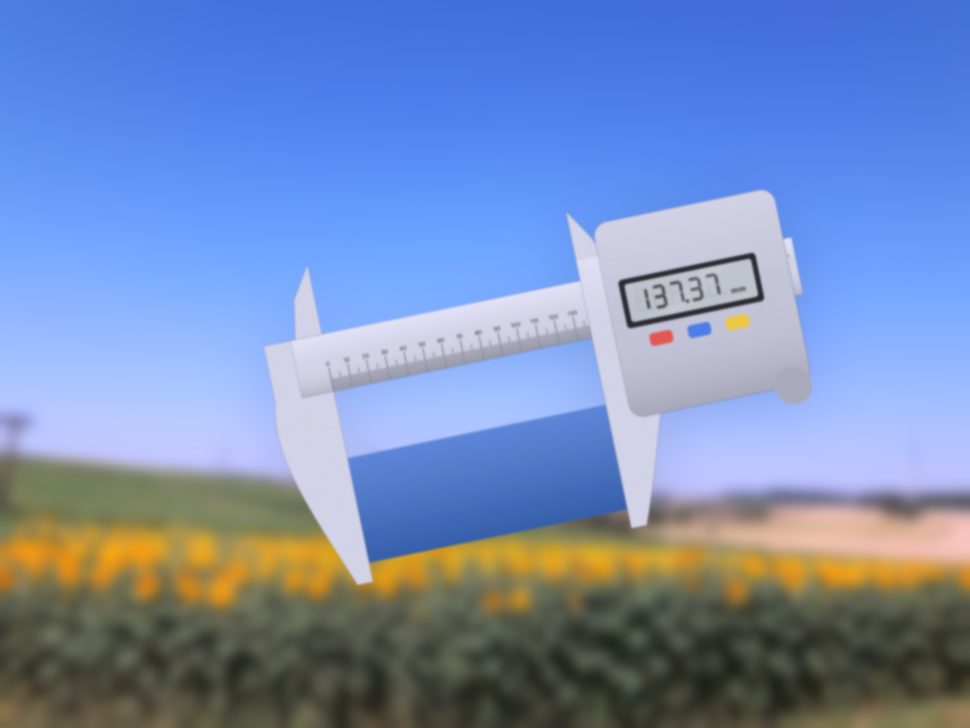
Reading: {"value": 137.37, "unit": "mm"}
